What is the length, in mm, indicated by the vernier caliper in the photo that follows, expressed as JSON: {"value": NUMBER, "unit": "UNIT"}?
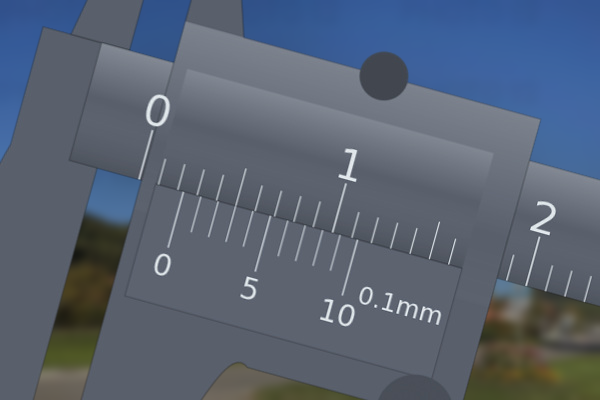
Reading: {"value": 2.3, "unit": "mm"}
